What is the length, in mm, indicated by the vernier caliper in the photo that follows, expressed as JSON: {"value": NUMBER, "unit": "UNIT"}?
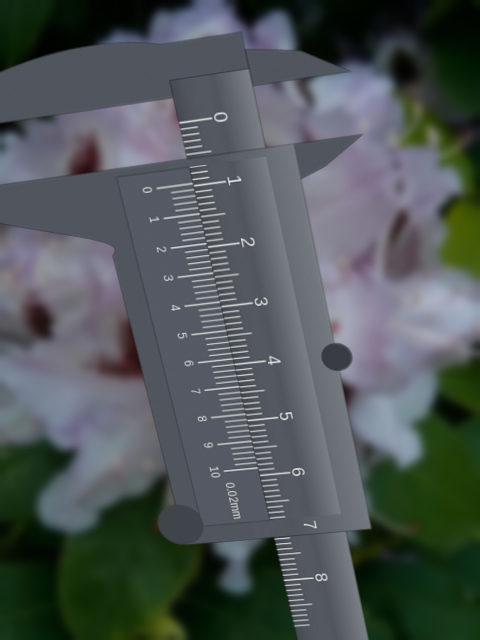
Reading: {"value": 9.6, "unit": "mm"}
